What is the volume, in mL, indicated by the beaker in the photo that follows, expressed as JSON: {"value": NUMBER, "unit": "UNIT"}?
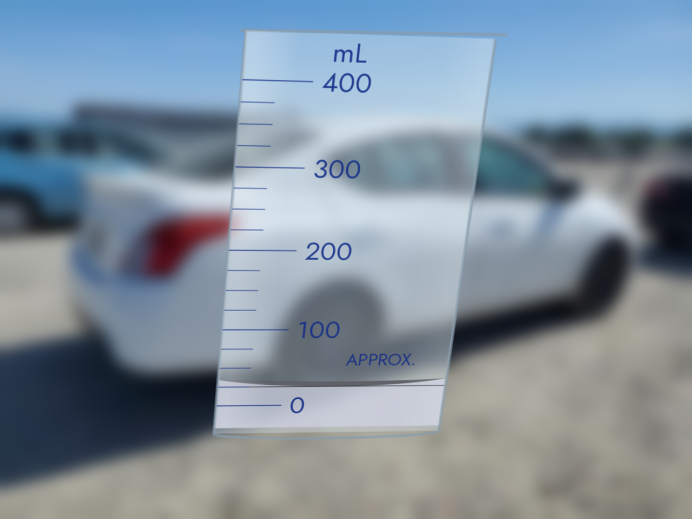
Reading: {"value": 25, "unit": "mL"}
